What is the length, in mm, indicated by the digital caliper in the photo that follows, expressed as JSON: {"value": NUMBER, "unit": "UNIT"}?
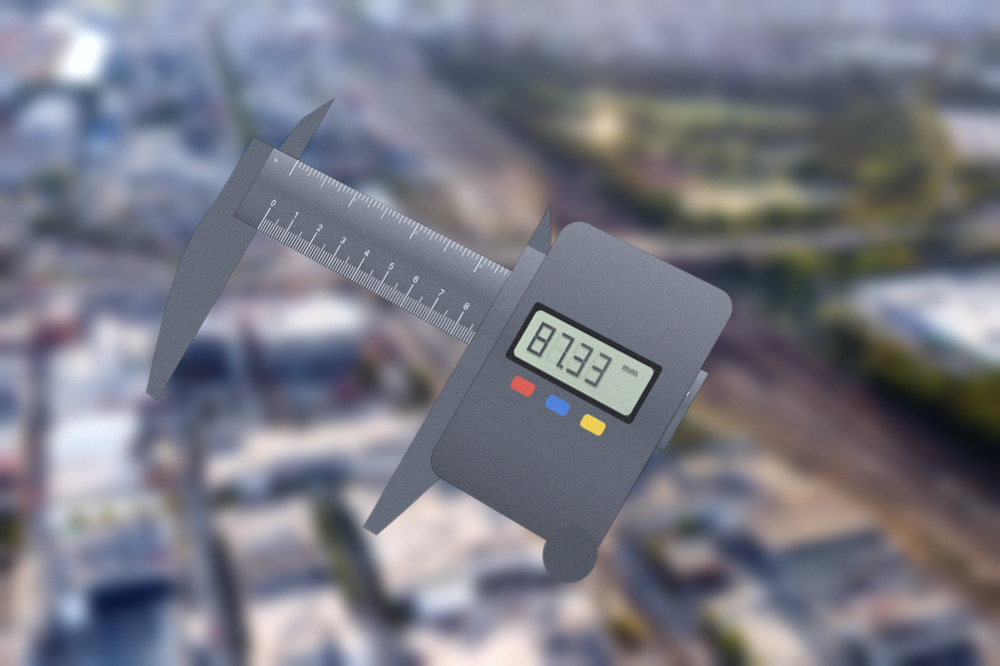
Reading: {"value": 87.33, "unit": "mm"}
